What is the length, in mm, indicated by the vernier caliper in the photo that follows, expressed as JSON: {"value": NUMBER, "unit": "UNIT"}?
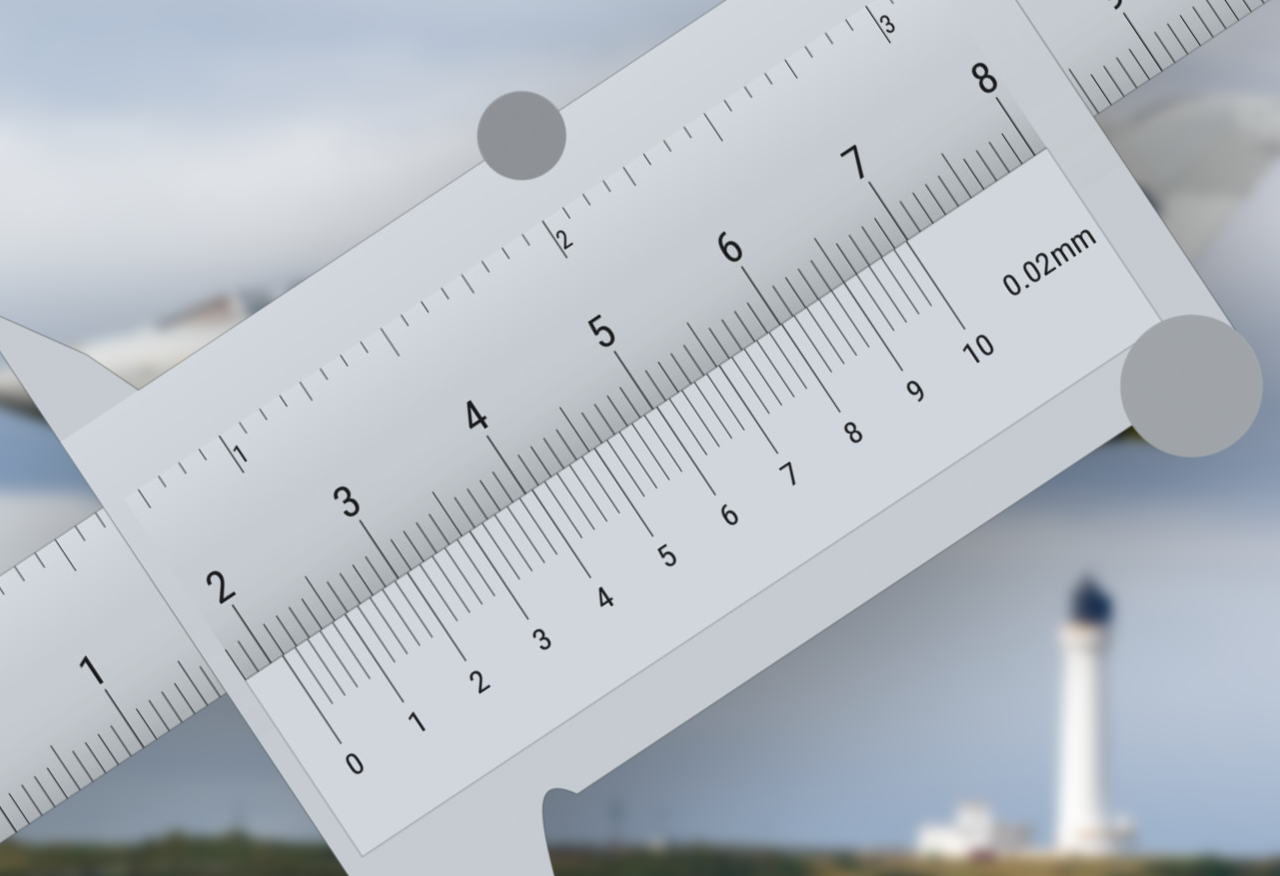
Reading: {"value": 20.9, "unit": "mm"}
